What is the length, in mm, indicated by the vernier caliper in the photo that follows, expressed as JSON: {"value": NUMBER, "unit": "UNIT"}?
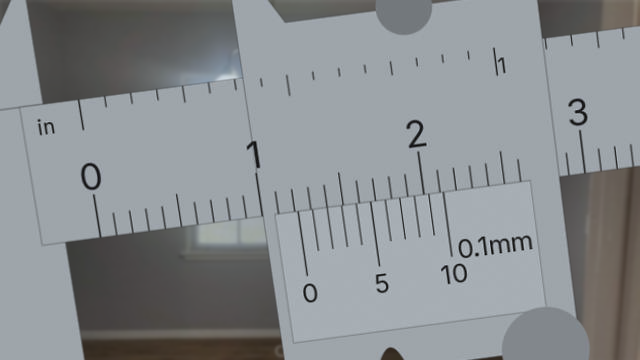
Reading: {"value": 12.2, "unit": "mm"}
